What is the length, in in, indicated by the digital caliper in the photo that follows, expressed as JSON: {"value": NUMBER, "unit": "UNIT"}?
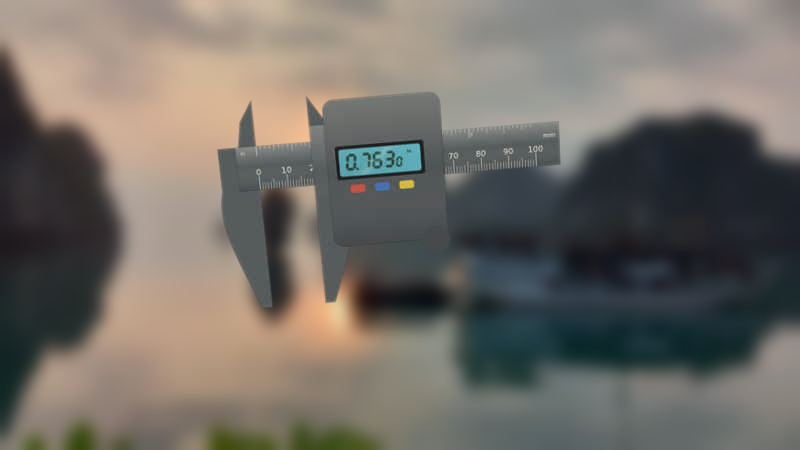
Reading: {"value": 0.7630, "unit": "in"}
